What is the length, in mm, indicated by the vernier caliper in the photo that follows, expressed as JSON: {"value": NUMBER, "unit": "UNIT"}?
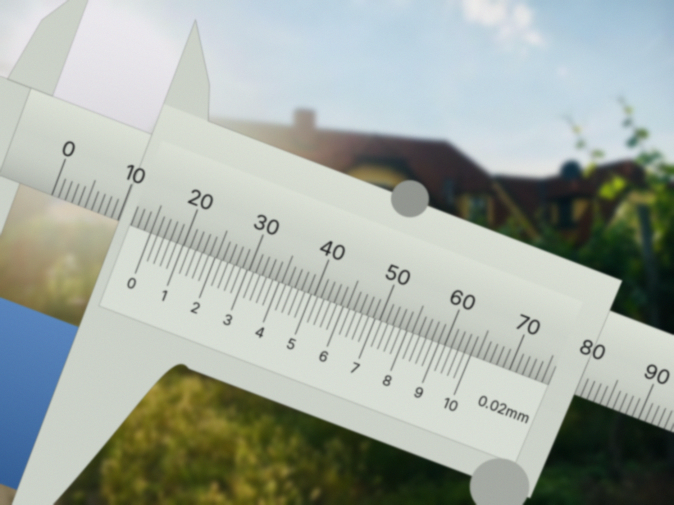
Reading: {"value": 15.0, "unit": "mm"}
